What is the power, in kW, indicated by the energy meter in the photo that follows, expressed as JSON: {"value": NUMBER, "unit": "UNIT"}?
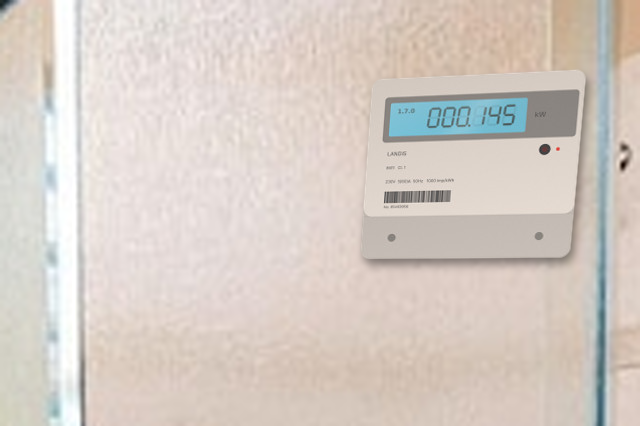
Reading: {"value": 0.145, "unit": "kW"}
